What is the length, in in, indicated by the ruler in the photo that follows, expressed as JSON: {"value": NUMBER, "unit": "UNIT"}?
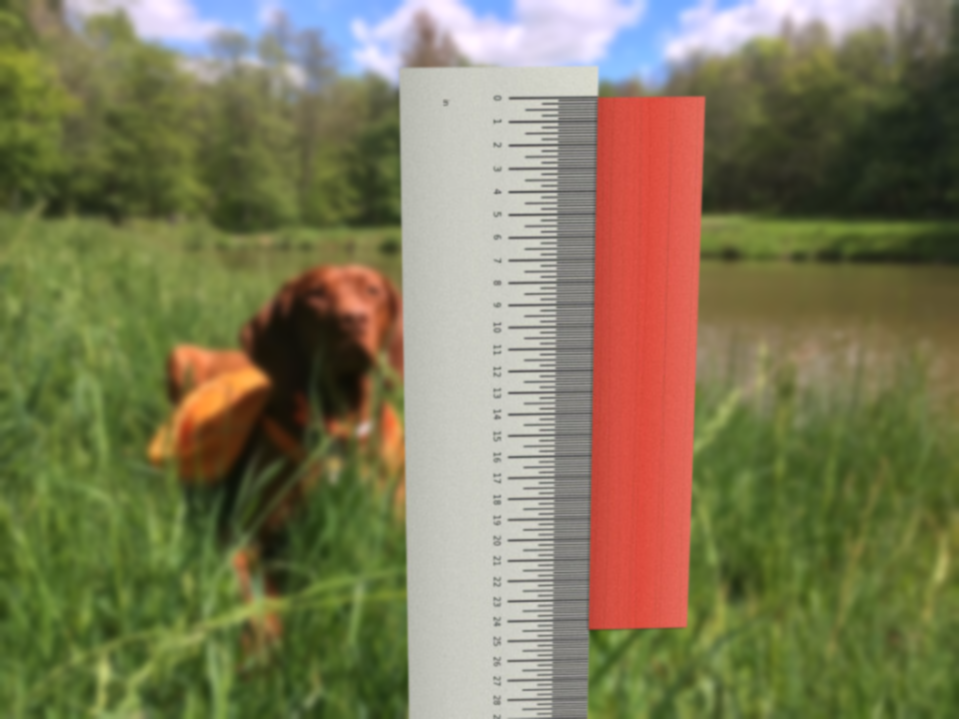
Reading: {"value": 24.5, "unit": "in"}
